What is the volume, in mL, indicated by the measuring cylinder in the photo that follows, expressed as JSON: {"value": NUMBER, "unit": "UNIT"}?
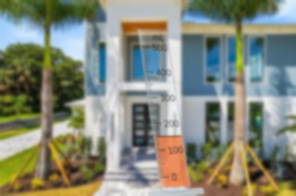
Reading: {"value": 150, "unit": "mL"}
